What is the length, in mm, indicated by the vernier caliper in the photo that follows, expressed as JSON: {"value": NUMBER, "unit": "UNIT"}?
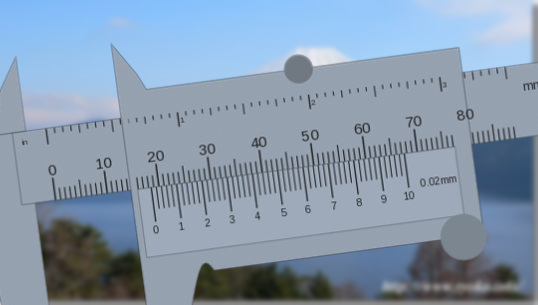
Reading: {"value": 18.5, "unit": "mm"}
